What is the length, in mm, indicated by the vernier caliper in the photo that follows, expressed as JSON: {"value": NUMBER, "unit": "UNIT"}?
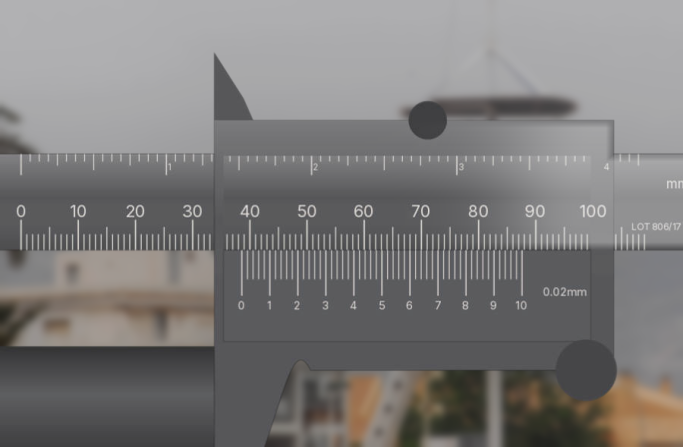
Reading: {"value": 38.6, "unit": "mm"}
